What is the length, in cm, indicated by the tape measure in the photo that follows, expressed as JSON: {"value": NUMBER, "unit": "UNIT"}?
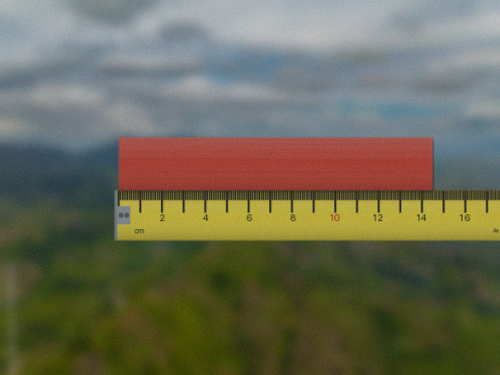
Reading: {"value": 14.5, "unit": "cm"}
